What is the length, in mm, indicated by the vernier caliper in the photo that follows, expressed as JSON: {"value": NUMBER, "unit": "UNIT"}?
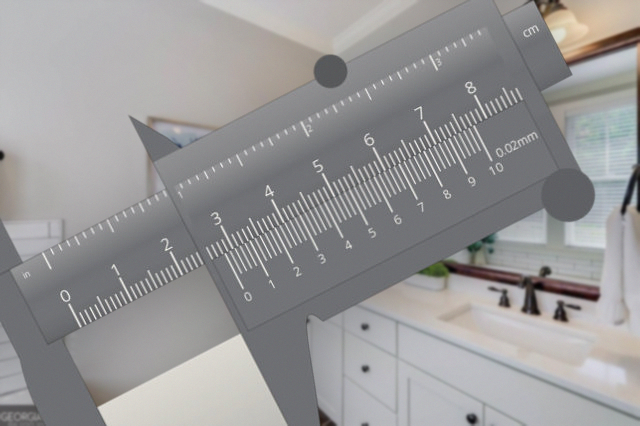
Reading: {"value": 28.4, "unit": "mm"}
